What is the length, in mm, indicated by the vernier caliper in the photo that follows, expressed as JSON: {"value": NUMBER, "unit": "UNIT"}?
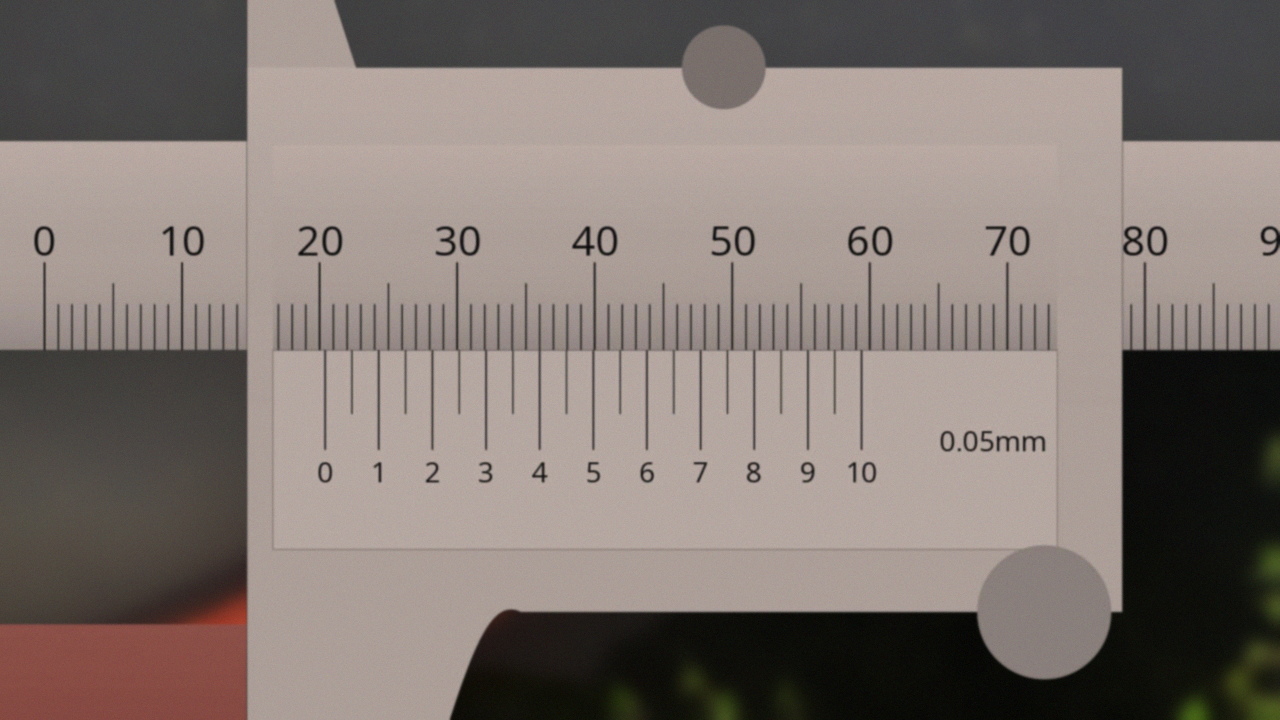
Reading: {"value": 20.4, "unit": "mm"}
